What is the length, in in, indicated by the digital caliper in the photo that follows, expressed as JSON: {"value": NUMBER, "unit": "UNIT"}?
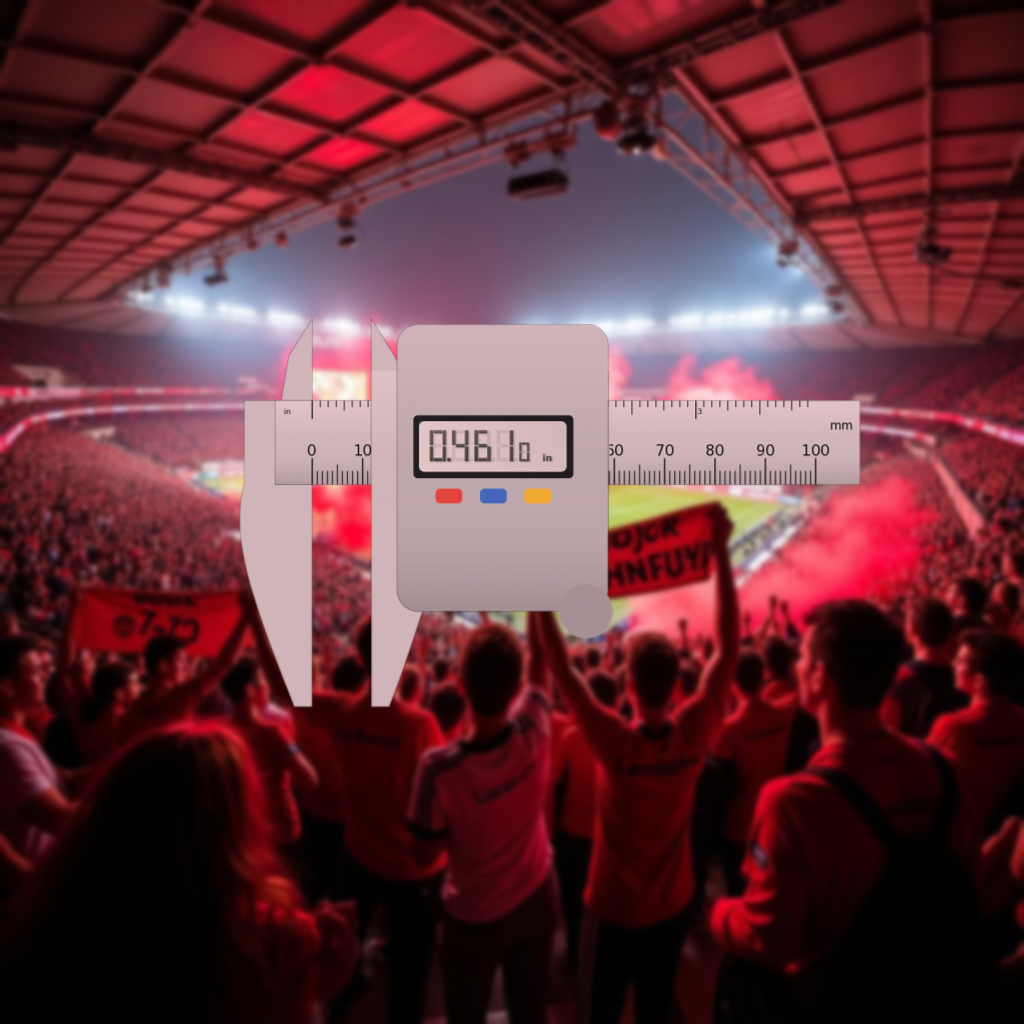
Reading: {"value": 0.4610, "unit": "in"}
